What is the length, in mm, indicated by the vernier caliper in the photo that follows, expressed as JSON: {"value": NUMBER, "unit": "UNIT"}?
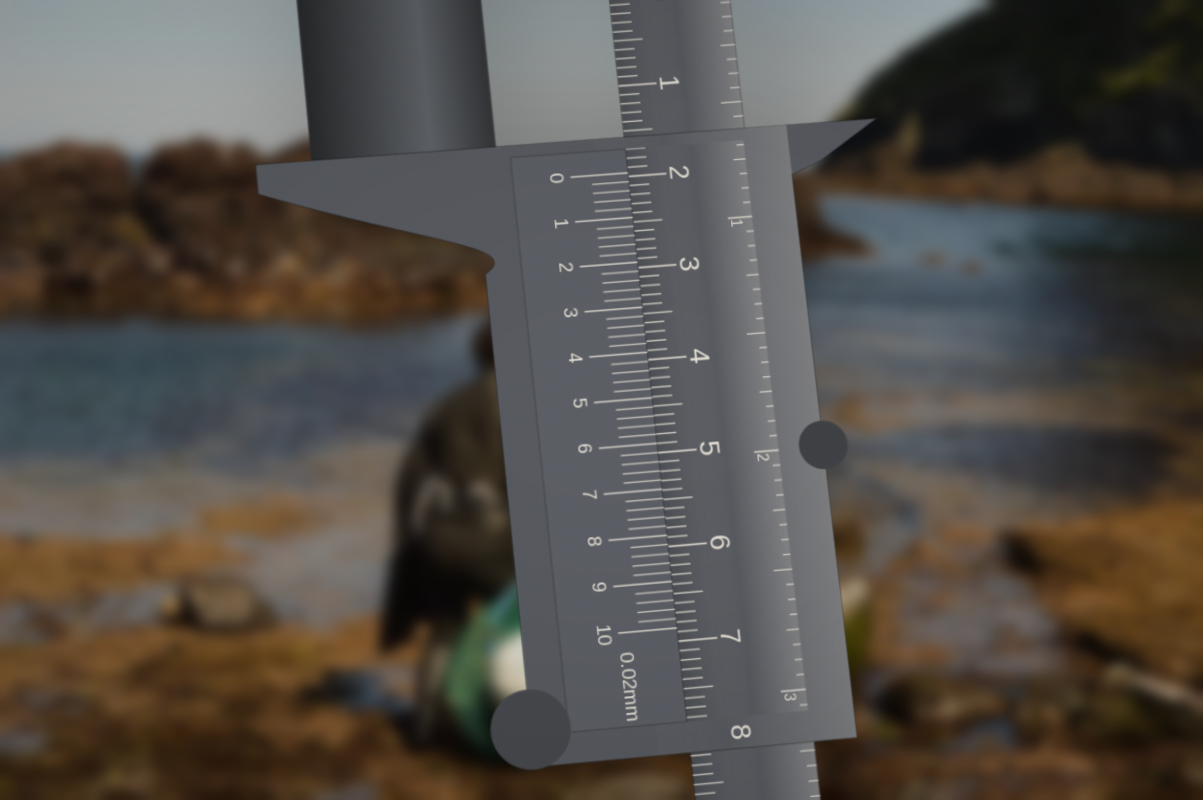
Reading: {"value": 19.6, "unit": "mm"}
